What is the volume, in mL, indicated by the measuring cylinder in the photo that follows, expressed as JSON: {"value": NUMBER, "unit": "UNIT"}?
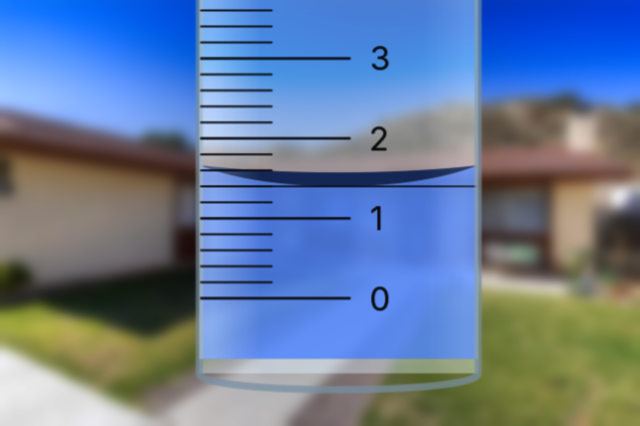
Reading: {"value": 1.4, "unit": "mL"}
